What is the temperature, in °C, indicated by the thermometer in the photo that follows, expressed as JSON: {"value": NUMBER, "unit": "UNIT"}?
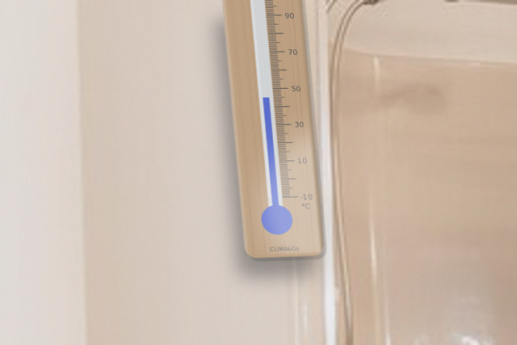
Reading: {"value": 45, "unit": "°C"}
